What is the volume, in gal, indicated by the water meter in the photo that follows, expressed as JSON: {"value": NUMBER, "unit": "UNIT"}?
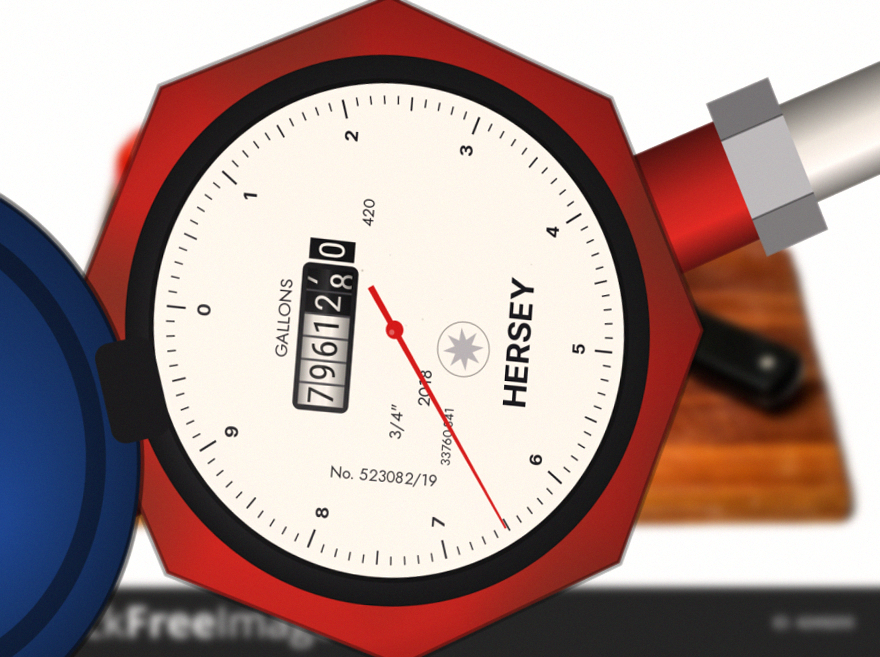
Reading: {"value": 7961276.5, "unit": "gal"}
